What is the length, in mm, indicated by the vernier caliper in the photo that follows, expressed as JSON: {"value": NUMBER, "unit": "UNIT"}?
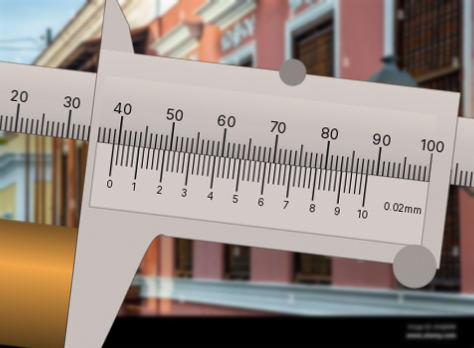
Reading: {"value": 39.0, "unit": "mm"}
